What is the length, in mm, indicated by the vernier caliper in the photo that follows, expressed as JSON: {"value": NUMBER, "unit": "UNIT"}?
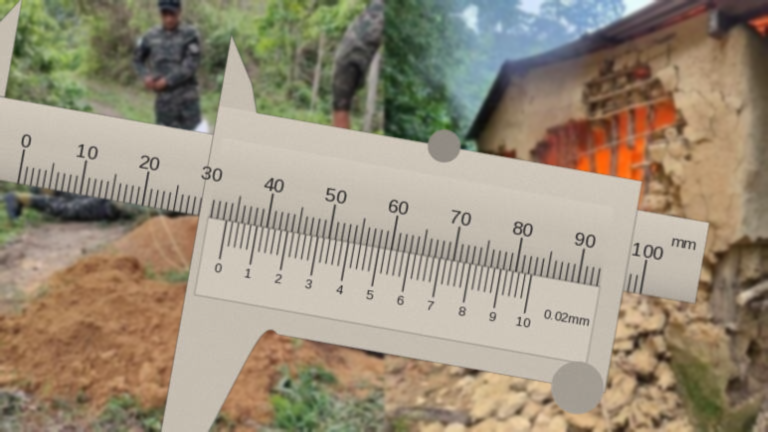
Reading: {"value": 33.5, "unit": "mm"}
